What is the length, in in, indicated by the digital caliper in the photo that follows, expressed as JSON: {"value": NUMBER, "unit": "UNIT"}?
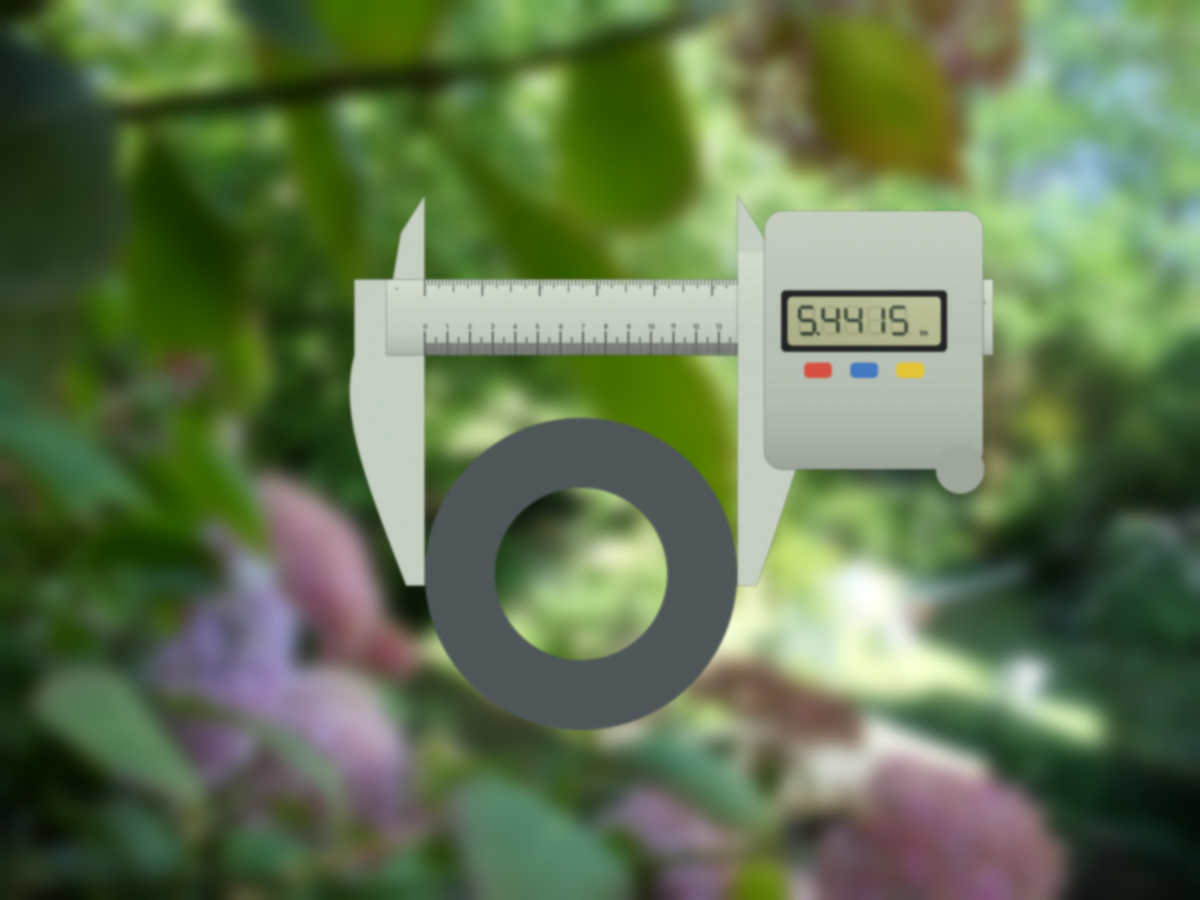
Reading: {"value": 5.4415, "unit": "in"}
